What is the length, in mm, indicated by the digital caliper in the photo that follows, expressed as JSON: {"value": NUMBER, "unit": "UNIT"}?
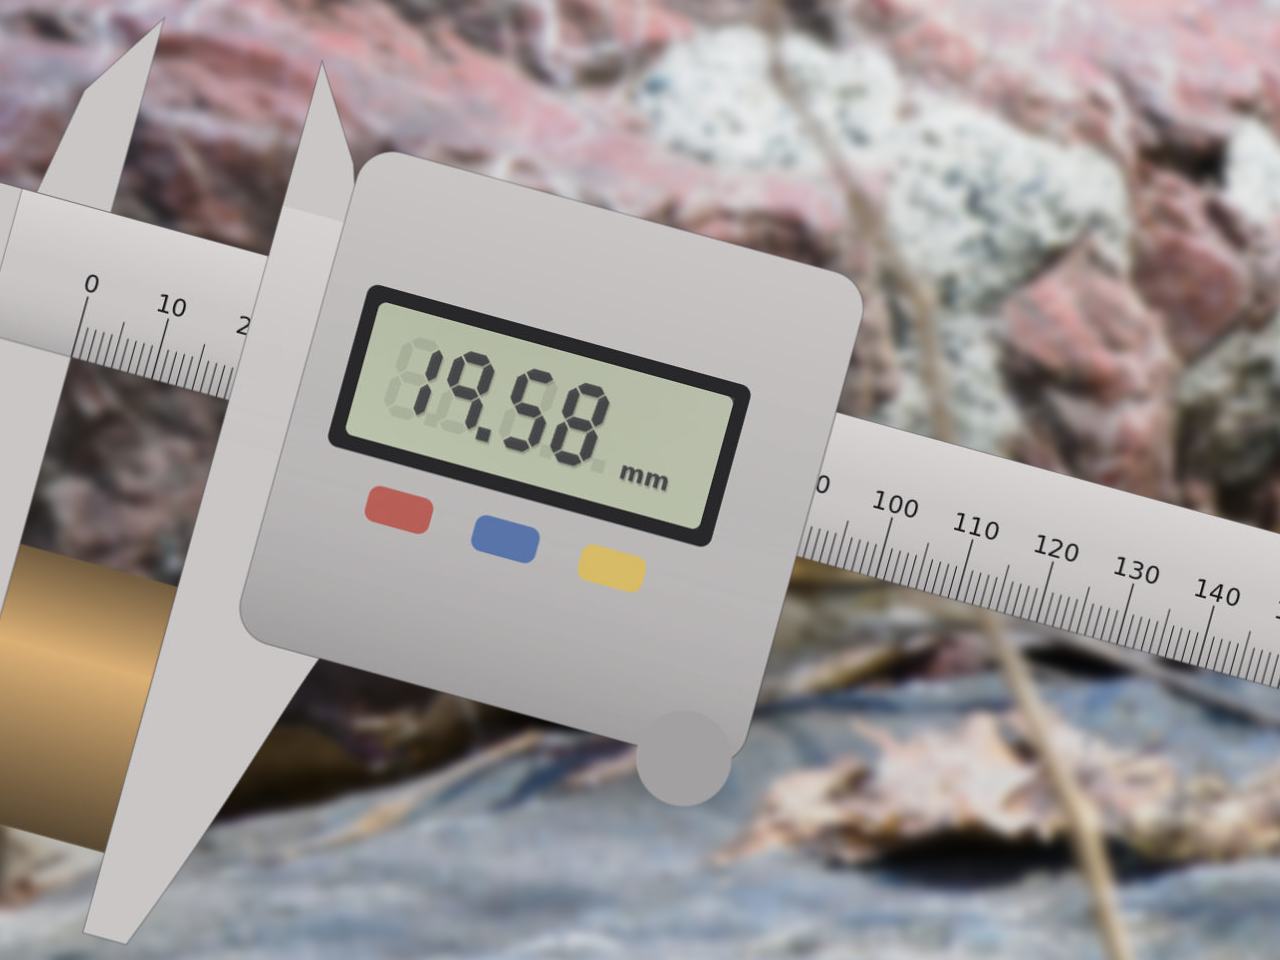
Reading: {"value": 19.58, "unit": "mm"}
